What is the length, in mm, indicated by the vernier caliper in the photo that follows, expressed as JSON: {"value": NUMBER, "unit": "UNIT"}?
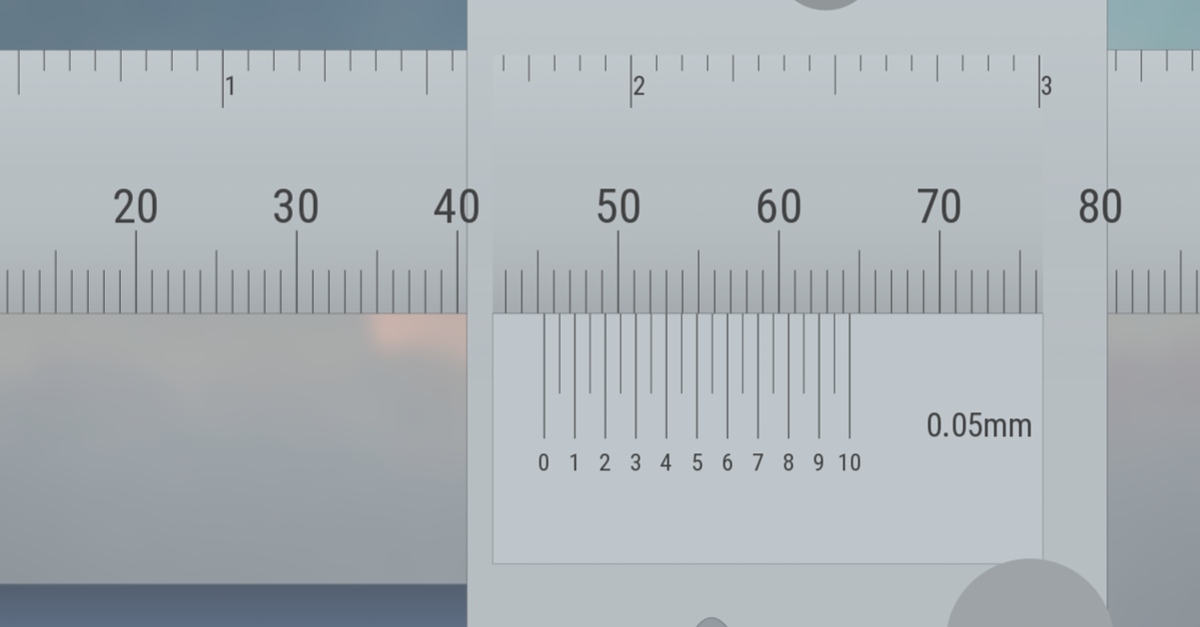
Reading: {"value": 45.4, "unit": "mm"}
